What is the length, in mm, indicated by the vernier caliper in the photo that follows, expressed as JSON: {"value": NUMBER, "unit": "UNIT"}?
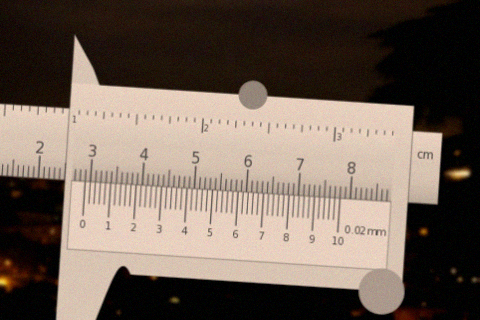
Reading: {"value": 29.0, "unit": "mm"}
